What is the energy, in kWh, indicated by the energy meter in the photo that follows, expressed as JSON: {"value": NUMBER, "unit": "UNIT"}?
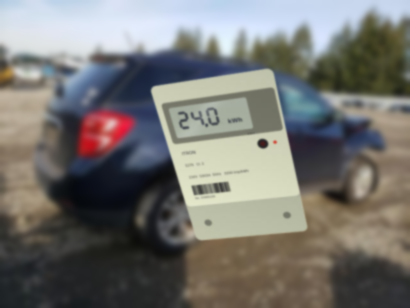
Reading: {"value": 24.0, "unit": "kWh"}
